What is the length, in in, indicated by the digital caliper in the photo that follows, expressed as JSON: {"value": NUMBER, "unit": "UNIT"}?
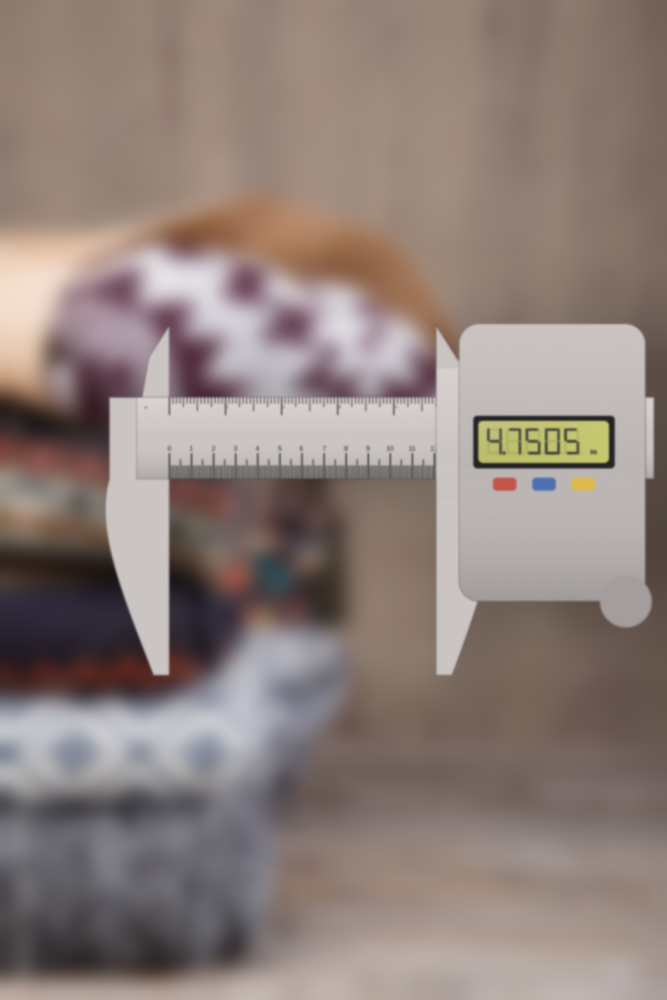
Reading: {"value": 4.7505, "unit": "in"}
